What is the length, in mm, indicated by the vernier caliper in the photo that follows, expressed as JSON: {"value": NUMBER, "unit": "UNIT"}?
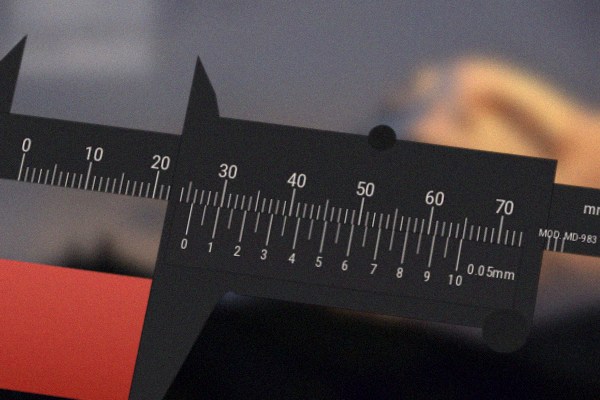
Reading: {"value": 25.8, "unit": "mm"}
